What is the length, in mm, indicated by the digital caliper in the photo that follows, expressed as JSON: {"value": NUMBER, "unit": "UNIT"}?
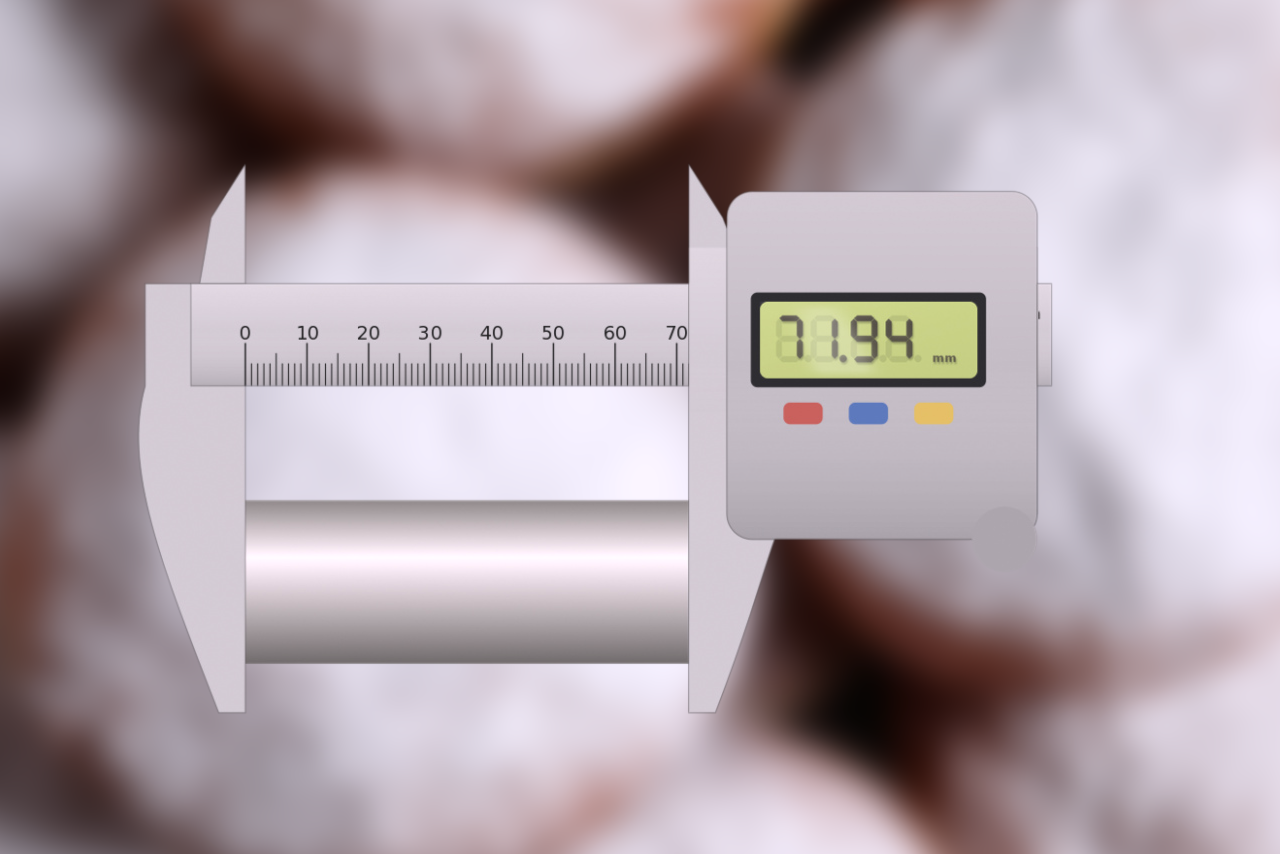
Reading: {"value": 71.94, "unit": "mm"}
